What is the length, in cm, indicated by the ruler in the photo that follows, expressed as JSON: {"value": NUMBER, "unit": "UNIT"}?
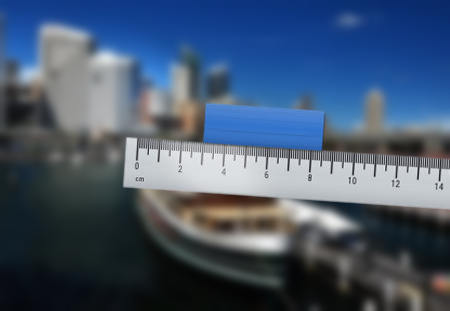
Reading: {"value": 5.5, "unit": "cm"}
